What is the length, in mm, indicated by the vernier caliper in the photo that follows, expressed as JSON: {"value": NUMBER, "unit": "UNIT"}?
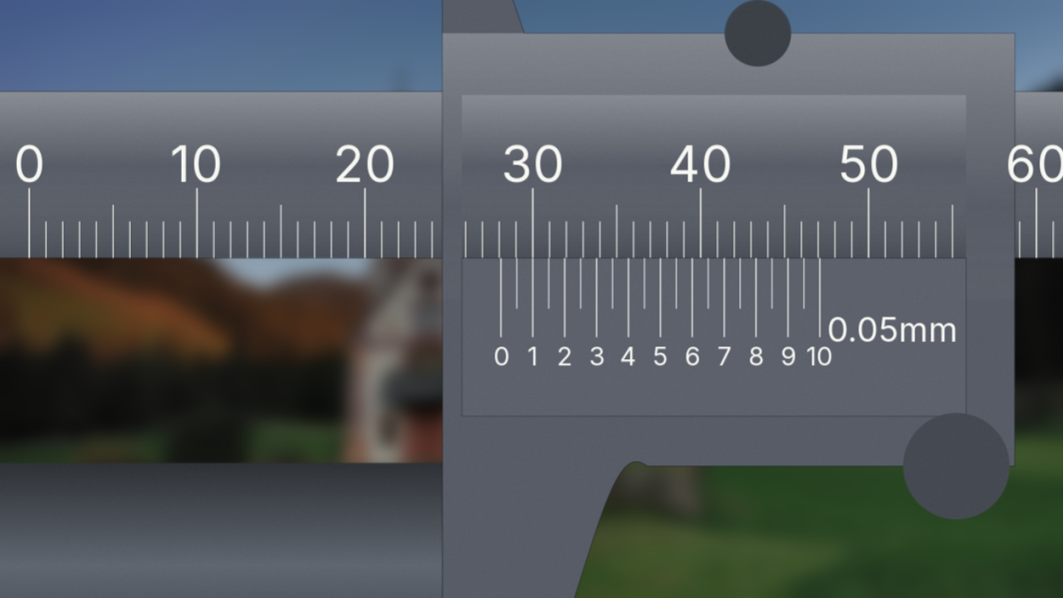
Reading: {"value": 28.1, "unit": "mm"}
